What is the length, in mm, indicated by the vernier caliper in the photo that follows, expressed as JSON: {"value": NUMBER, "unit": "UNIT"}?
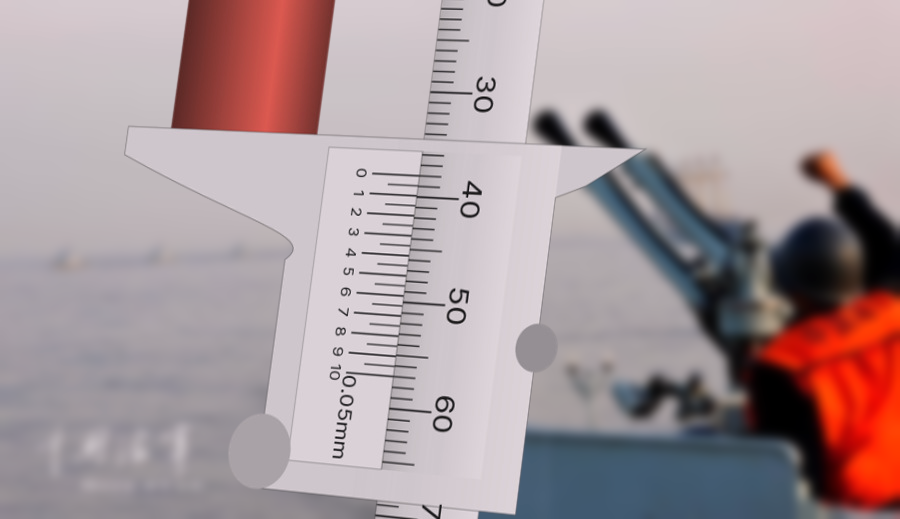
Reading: {"value": 38.0, "unit": "mm"}
